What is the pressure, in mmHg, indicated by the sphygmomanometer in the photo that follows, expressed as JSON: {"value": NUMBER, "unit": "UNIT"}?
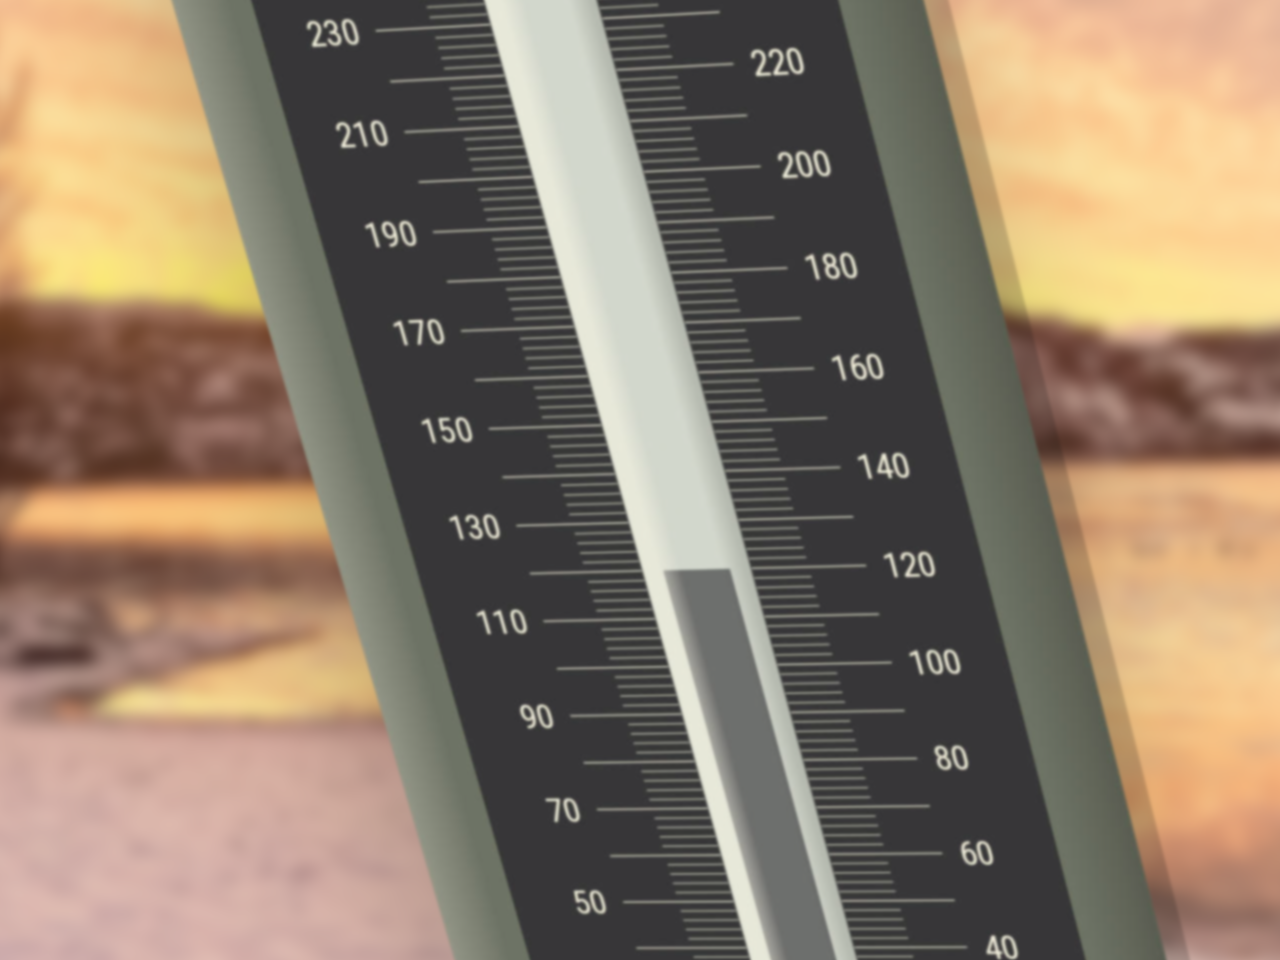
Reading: {"value": 120, "unit": "mmHg"}
